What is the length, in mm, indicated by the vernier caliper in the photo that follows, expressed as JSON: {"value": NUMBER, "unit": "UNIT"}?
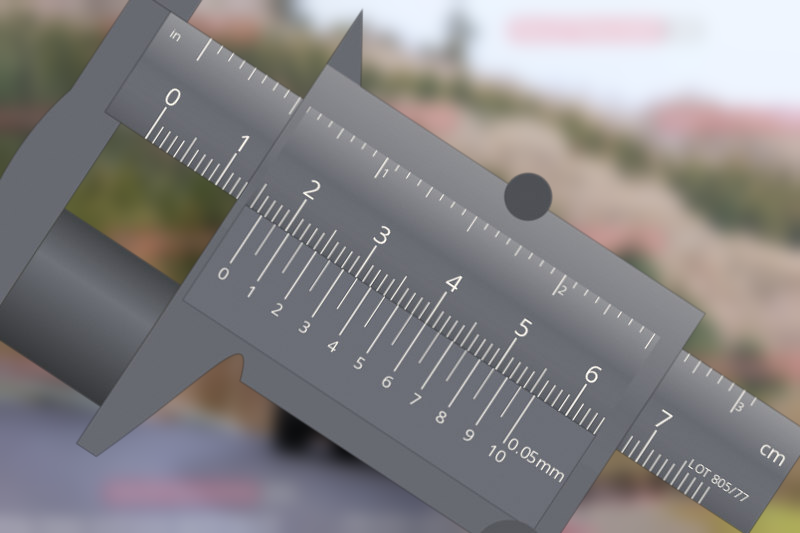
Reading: {"value": 16.6, "unit": "mm"}
